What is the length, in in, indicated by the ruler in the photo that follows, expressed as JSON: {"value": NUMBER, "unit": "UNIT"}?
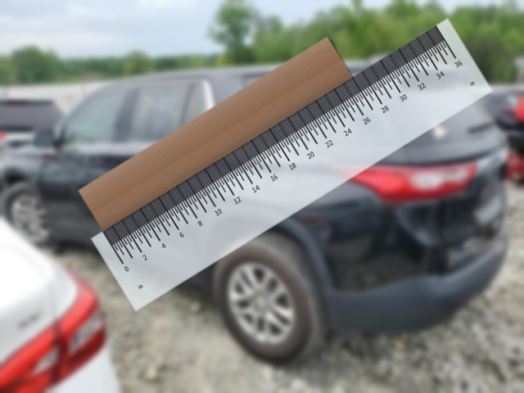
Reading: {"value": 27, "unit": "in"}
